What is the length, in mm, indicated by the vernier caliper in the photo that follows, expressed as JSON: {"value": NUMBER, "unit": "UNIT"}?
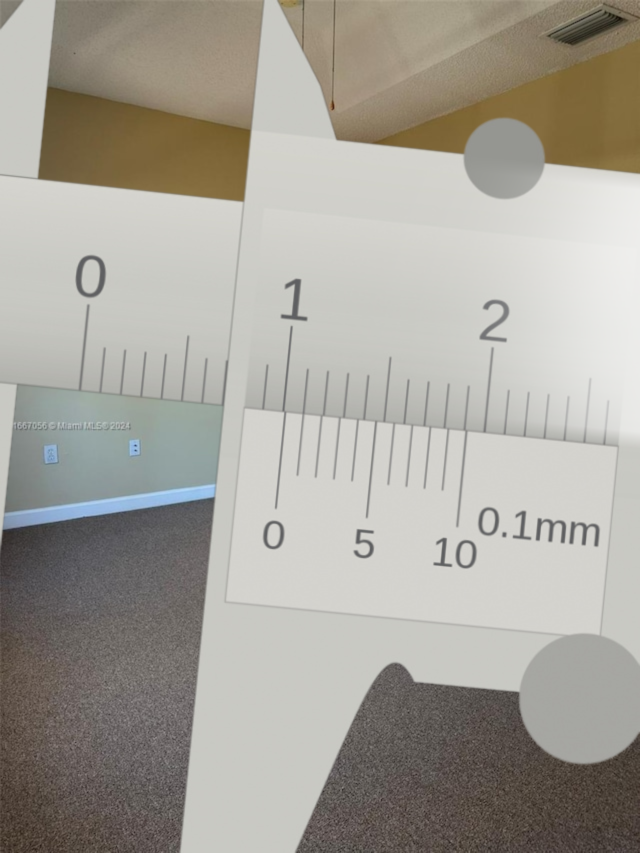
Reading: {"value": 10.1, "unit": "mm"}
